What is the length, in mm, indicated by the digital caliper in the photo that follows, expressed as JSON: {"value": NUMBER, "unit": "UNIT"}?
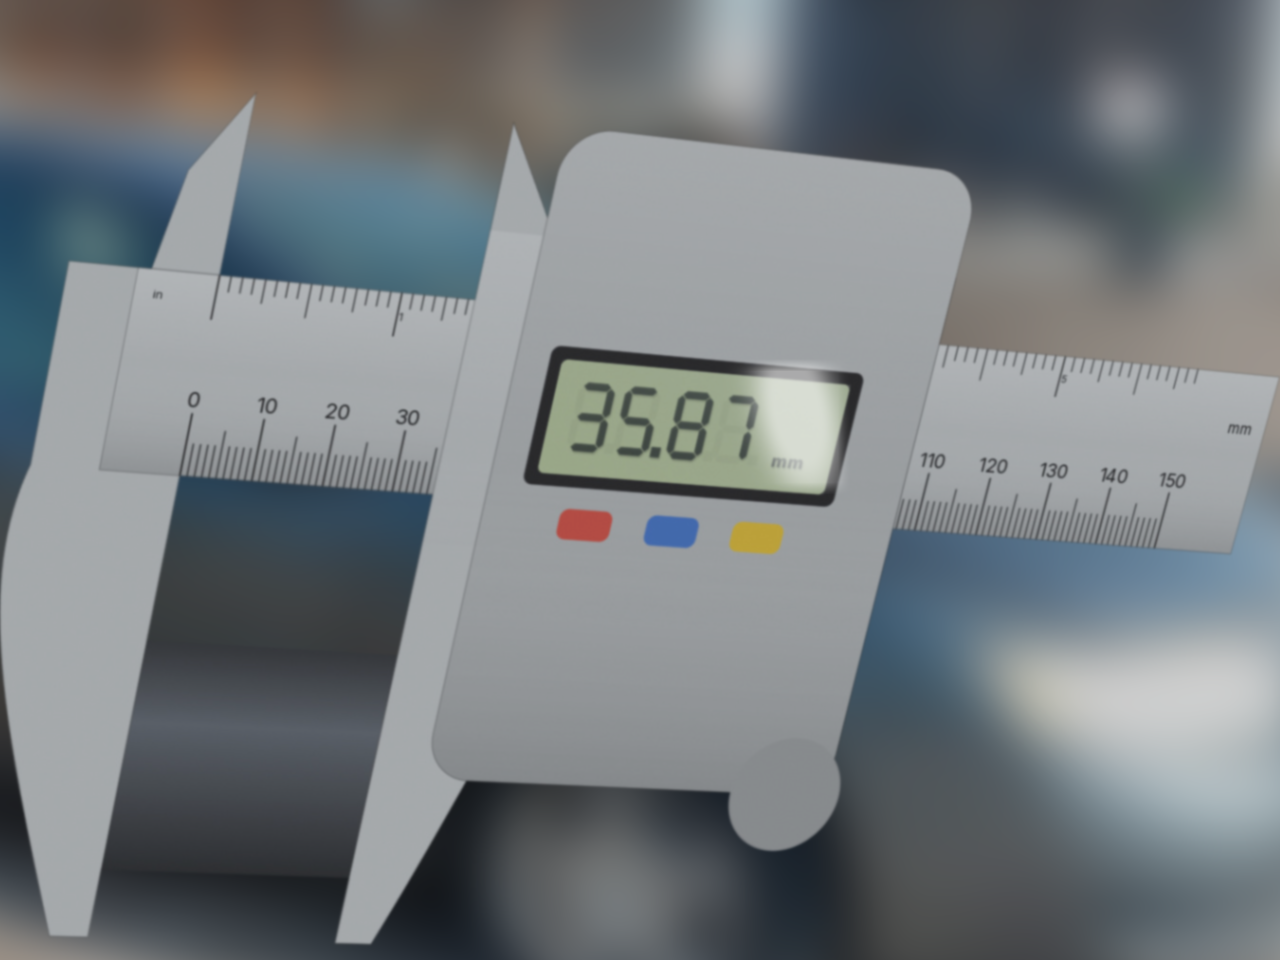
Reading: {"value": 35.87, "unit": "mm"}
